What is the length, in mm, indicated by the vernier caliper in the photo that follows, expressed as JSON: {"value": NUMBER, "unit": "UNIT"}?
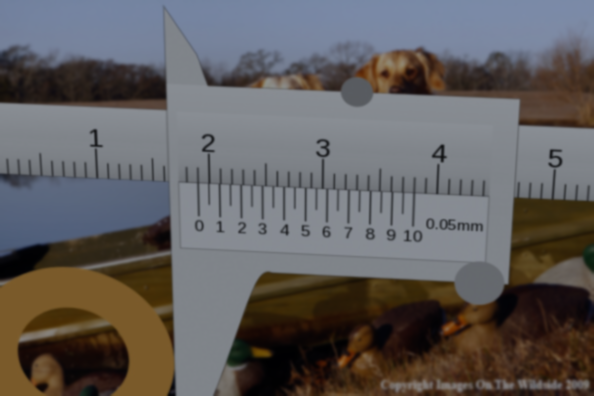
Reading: {"value": 19.0, "unit": "mm"}
